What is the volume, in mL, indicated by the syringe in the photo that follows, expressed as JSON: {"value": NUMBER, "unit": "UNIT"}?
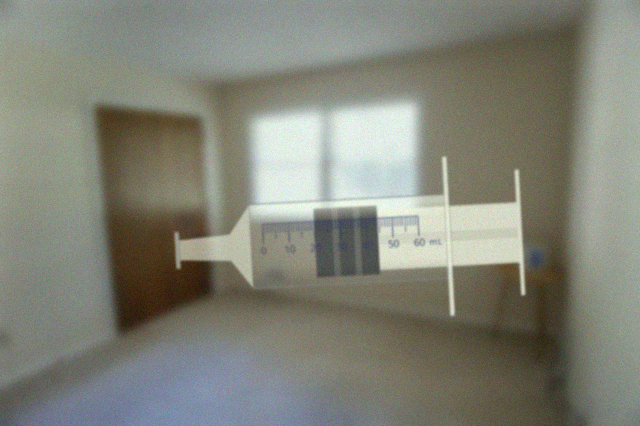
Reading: {"value": 20, "unit": "mL"}
